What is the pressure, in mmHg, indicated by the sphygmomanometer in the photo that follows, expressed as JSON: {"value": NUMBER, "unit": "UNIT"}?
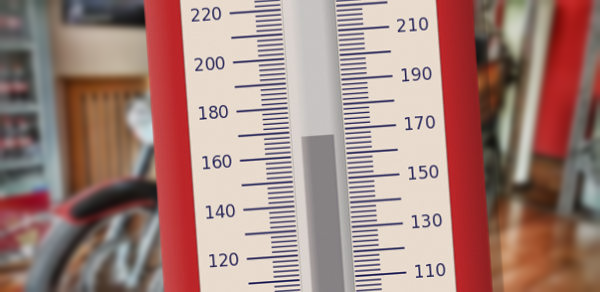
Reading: {"value": 168, "unit": "mmHg"}
